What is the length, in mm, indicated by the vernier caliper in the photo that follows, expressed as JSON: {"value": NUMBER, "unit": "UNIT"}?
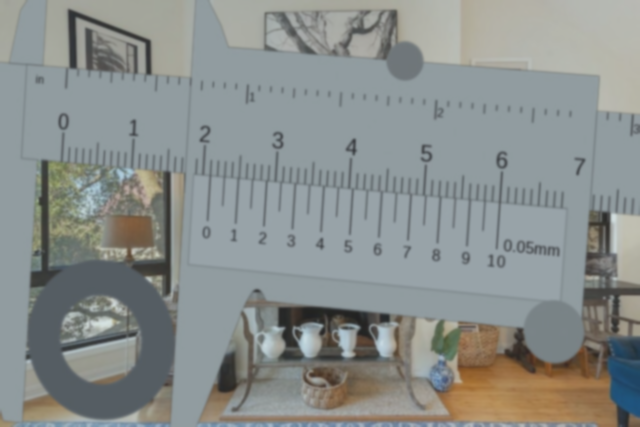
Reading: {"value": 21.0, "unit": "mm"}
